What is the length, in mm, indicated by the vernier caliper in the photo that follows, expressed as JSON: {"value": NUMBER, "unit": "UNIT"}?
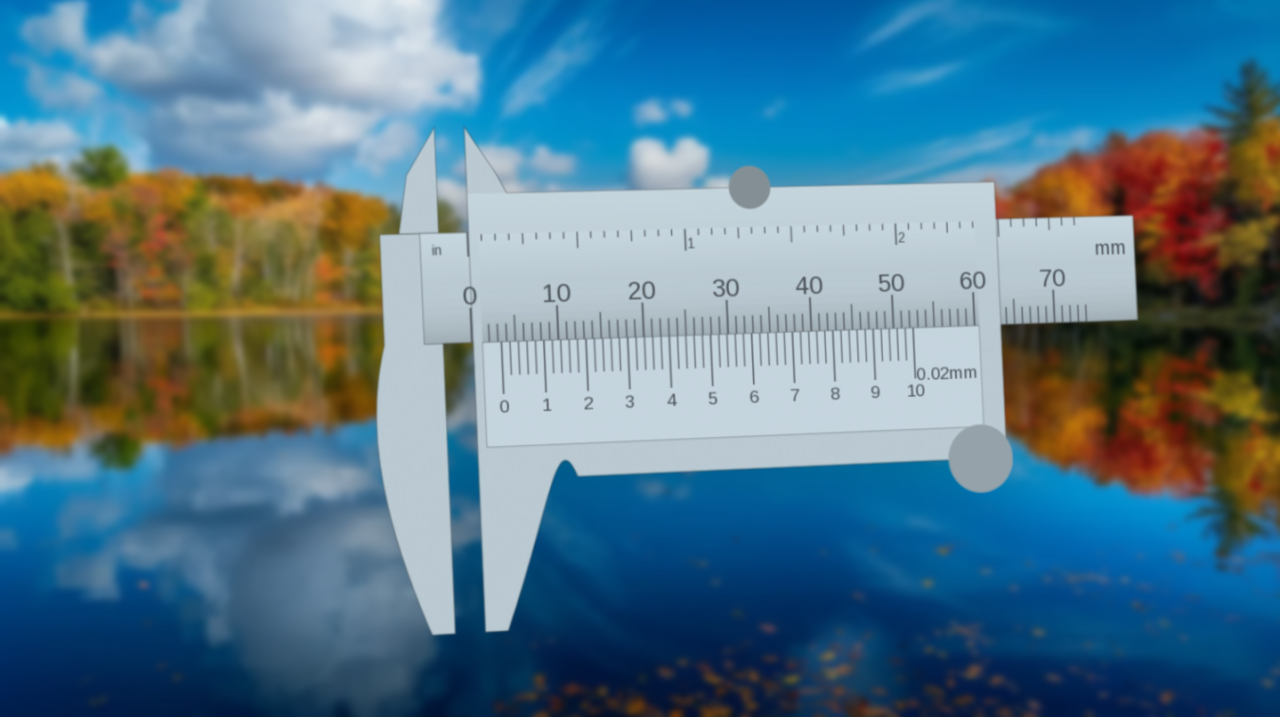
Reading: {"value": 3.4, "unit": "mm"}
